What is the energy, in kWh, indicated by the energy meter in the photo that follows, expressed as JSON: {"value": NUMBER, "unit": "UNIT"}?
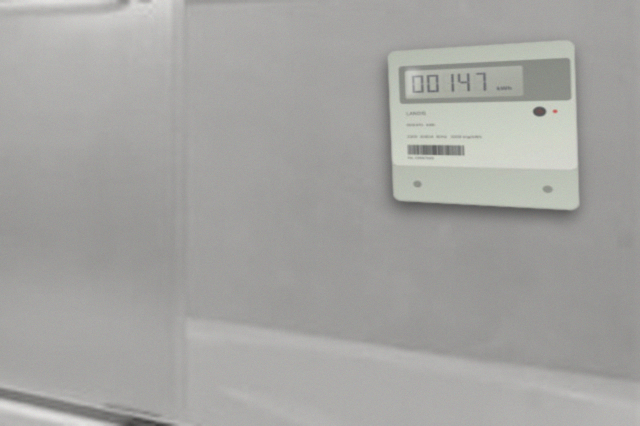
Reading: {"value": 147, "unit": "kWh"}
